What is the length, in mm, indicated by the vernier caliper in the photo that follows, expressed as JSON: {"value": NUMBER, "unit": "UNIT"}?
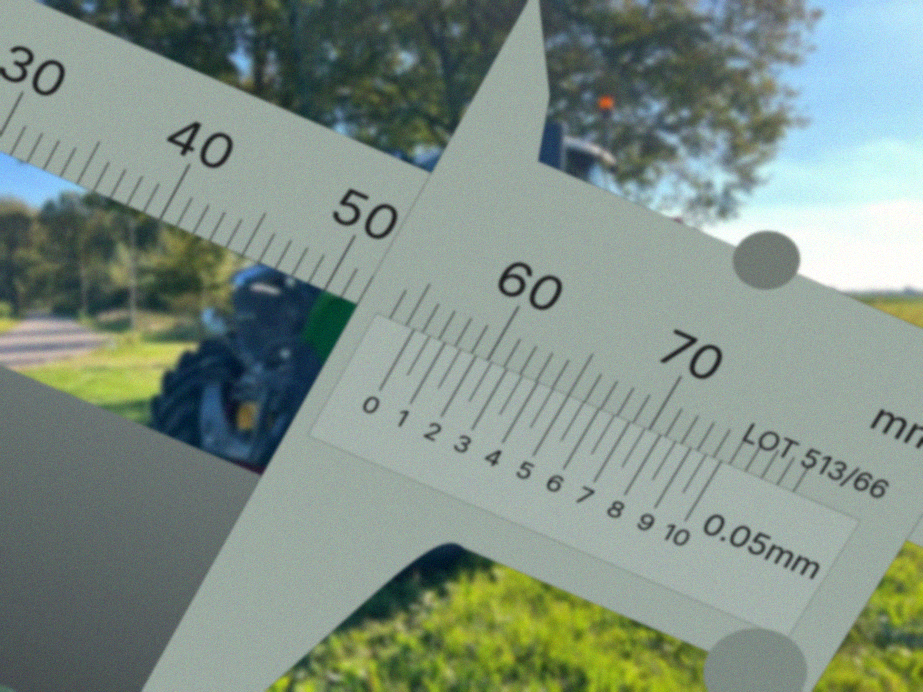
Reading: {"value": 55.5, "unit": "mm"}
